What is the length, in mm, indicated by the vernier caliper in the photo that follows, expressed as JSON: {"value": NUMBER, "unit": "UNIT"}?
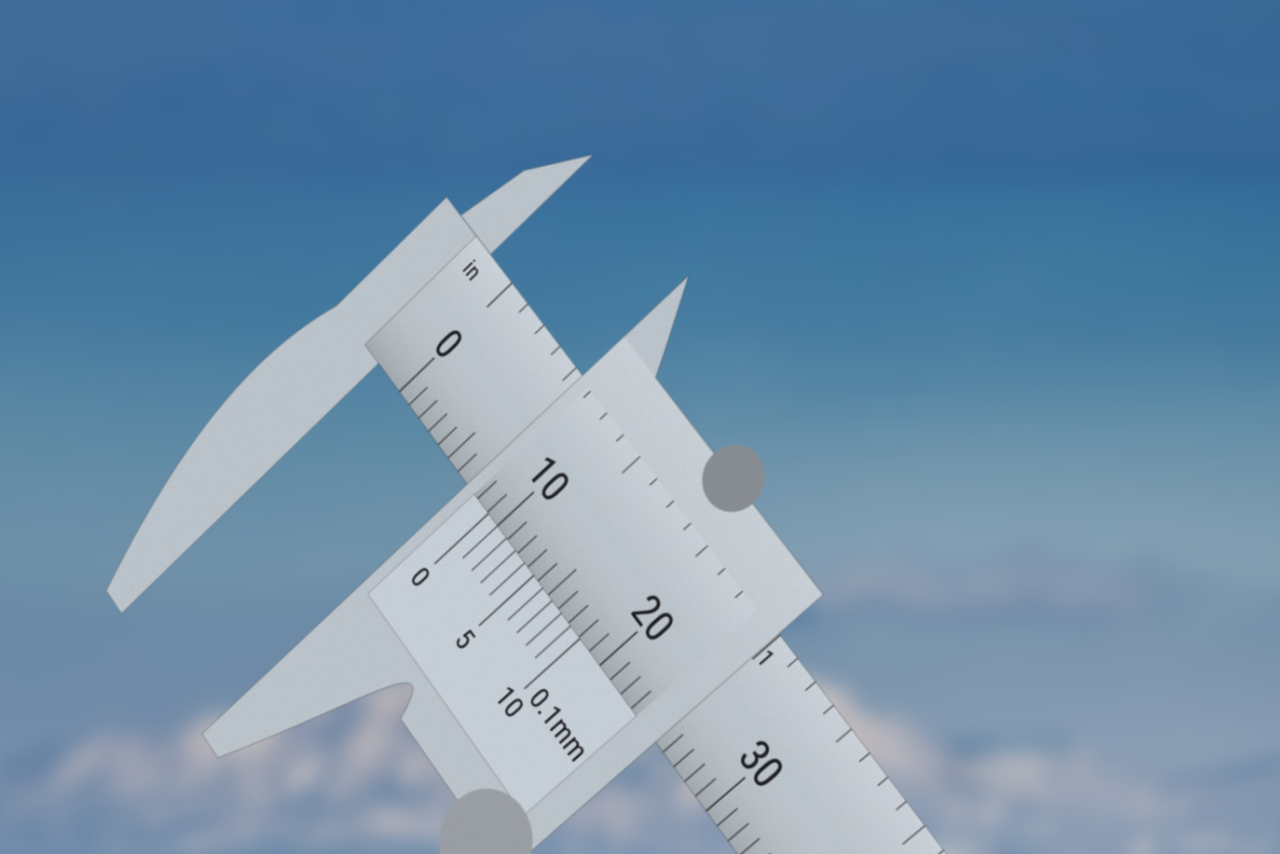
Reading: {"value": 9.1, "unit": "mm"}
